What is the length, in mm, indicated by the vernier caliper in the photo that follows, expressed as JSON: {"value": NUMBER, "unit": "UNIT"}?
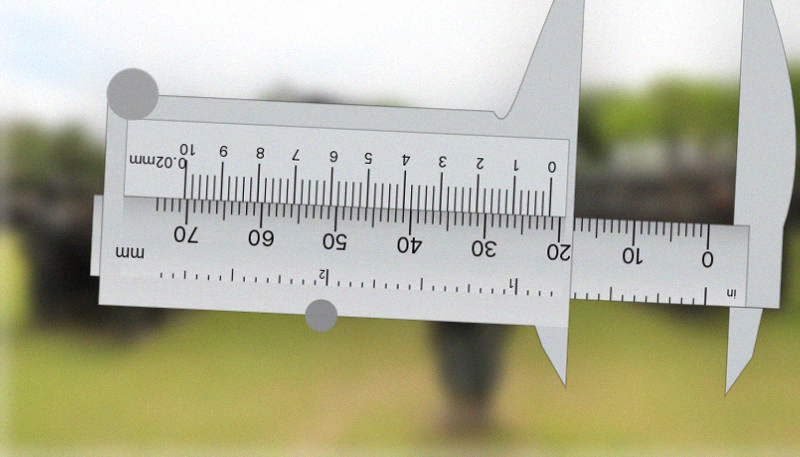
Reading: {"value": 21.4, "unit": "mm"}
